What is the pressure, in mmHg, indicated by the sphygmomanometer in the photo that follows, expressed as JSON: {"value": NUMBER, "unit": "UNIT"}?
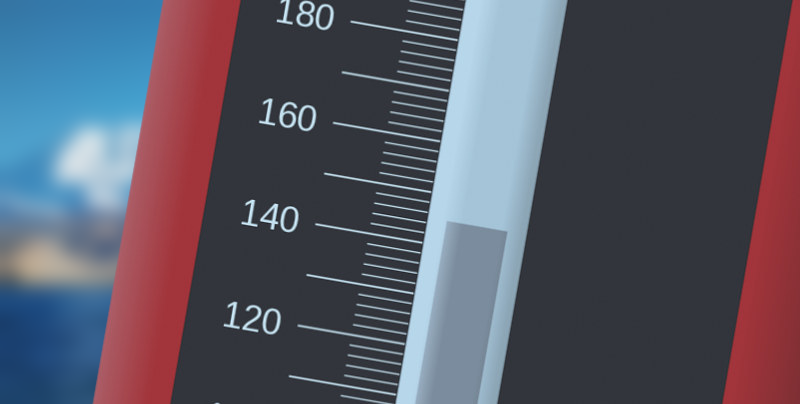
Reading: {"value": 145, "unit": "mmHg"}
